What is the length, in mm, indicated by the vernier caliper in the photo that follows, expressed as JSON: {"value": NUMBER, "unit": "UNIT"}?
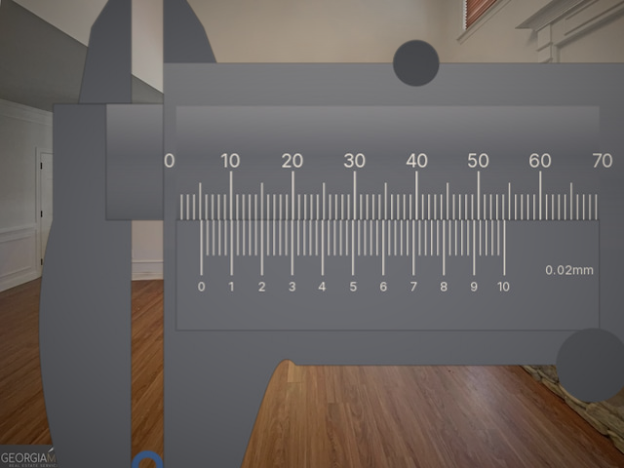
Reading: {"value": 5.2, "unit": "mm"}
